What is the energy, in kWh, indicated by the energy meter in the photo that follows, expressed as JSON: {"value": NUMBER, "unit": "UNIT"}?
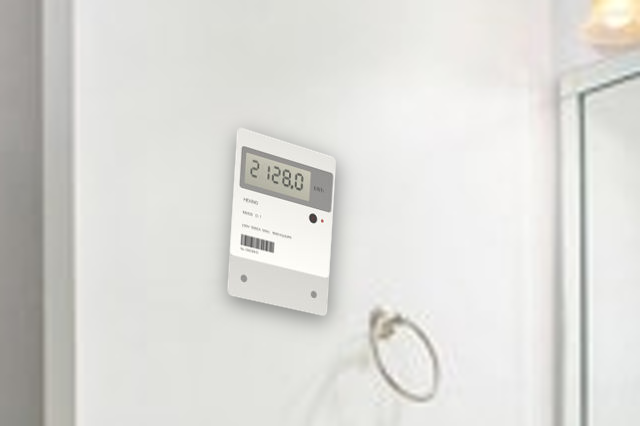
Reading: {"value": 2128.0, "unit": "kWh"}
